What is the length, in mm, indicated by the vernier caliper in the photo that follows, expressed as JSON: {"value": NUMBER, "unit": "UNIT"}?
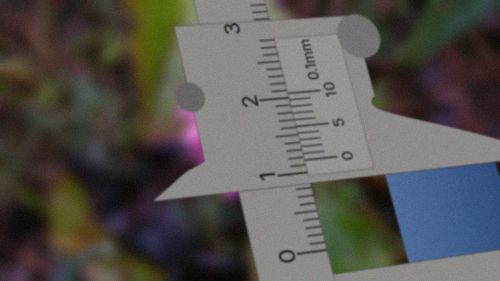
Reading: {"value": 11.6, "unit": "mm"}
